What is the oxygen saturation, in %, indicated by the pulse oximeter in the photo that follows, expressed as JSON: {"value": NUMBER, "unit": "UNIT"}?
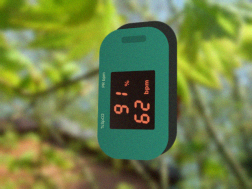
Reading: {"value": 91, "unit": "%"}
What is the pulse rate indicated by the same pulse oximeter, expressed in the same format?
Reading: {"value": 62, "unit": "bpm"}
